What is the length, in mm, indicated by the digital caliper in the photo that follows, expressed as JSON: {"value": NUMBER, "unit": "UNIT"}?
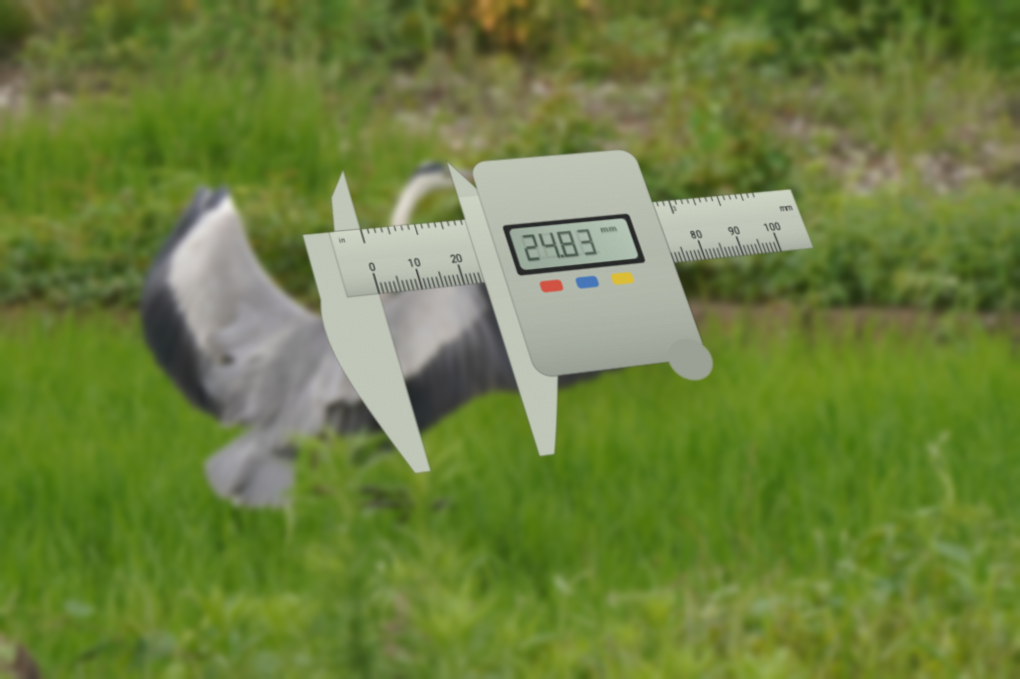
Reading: {"value": 24.83, "unit": "mm"}
